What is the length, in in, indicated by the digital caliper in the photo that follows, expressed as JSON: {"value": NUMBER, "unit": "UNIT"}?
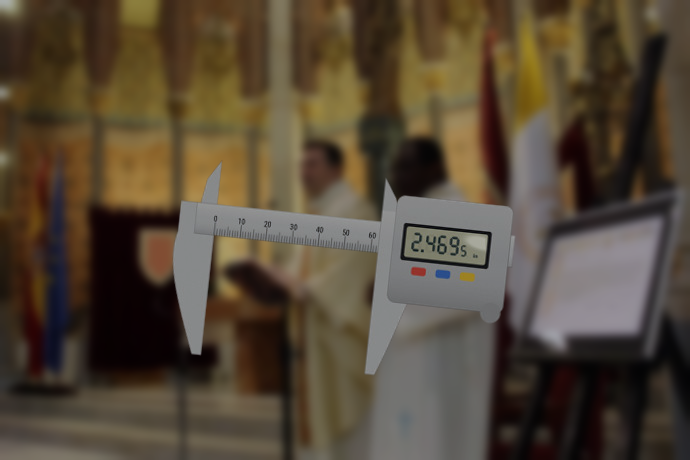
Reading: {"value": 2.4695, "unit": "in"}
